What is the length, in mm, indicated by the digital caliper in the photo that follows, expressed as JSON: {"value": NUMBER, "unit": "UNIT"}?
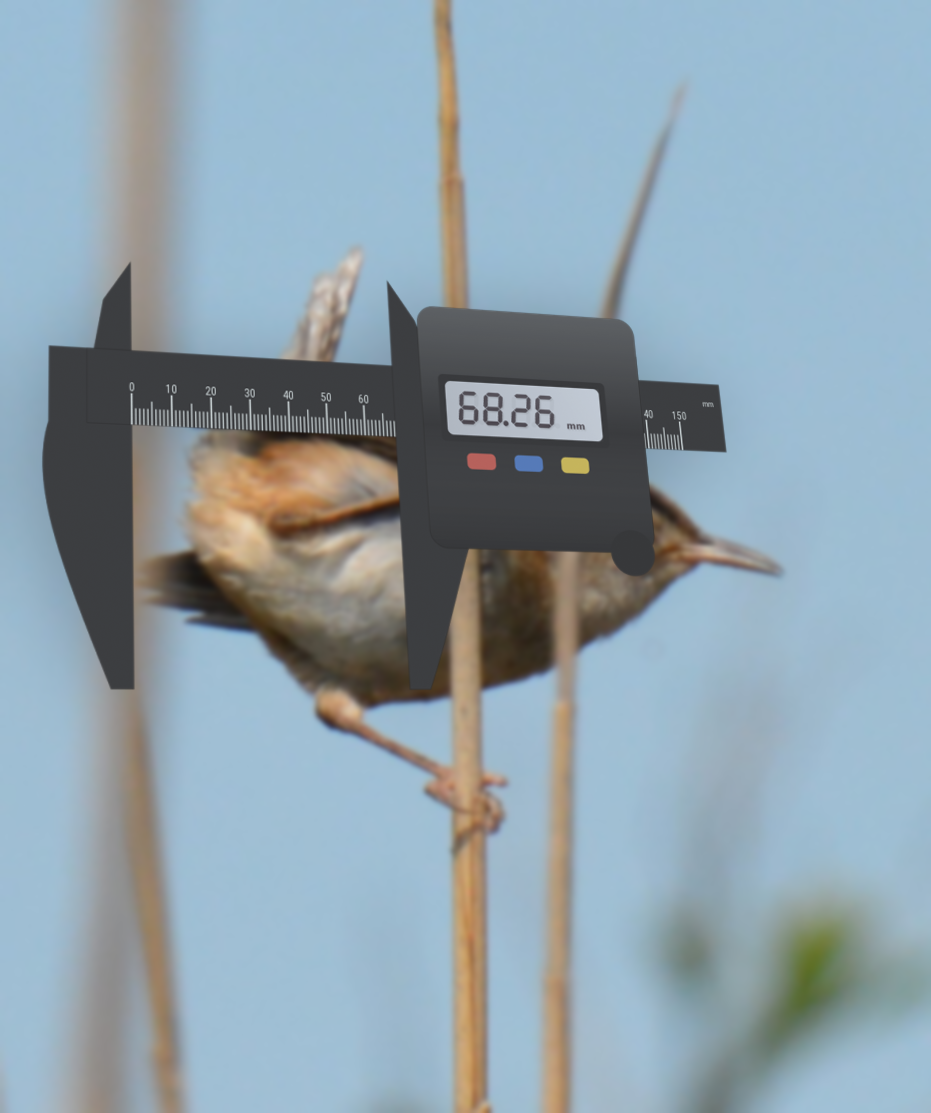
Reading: {"value": 68.26, "unit": "mm"}
